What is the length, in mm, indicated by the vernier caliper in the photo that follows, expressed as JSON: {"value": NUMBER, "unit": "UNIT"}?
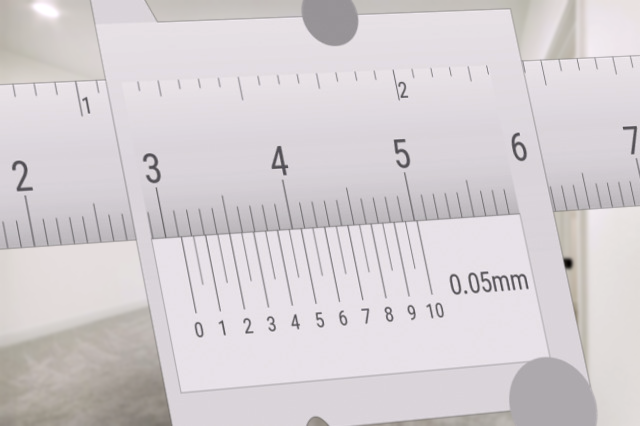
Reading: {"value": 31.2, "unit": "mm"}
